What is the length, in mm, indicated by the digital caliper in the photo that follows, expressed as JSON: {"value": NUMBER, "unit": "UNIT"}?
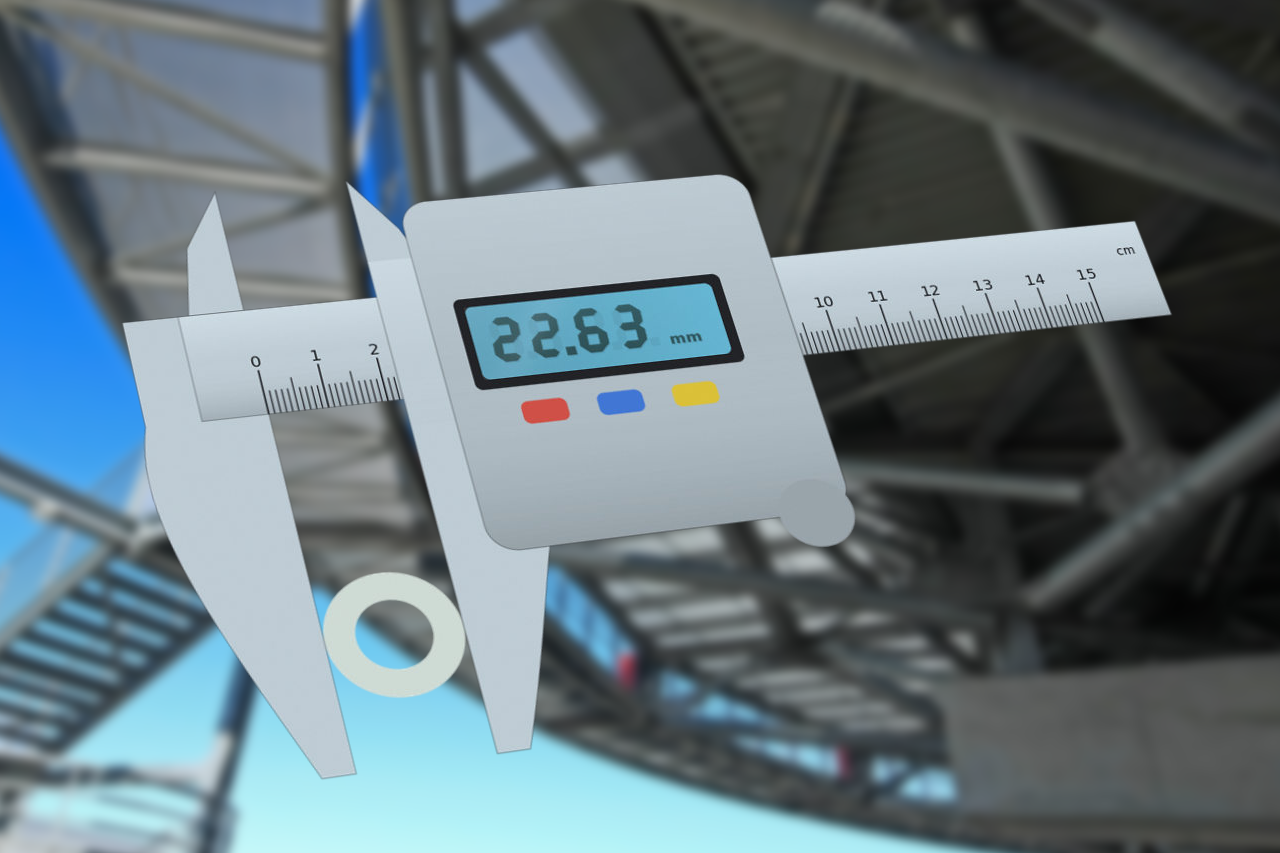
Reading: {"value": 22.63, "unit": "mm"}
